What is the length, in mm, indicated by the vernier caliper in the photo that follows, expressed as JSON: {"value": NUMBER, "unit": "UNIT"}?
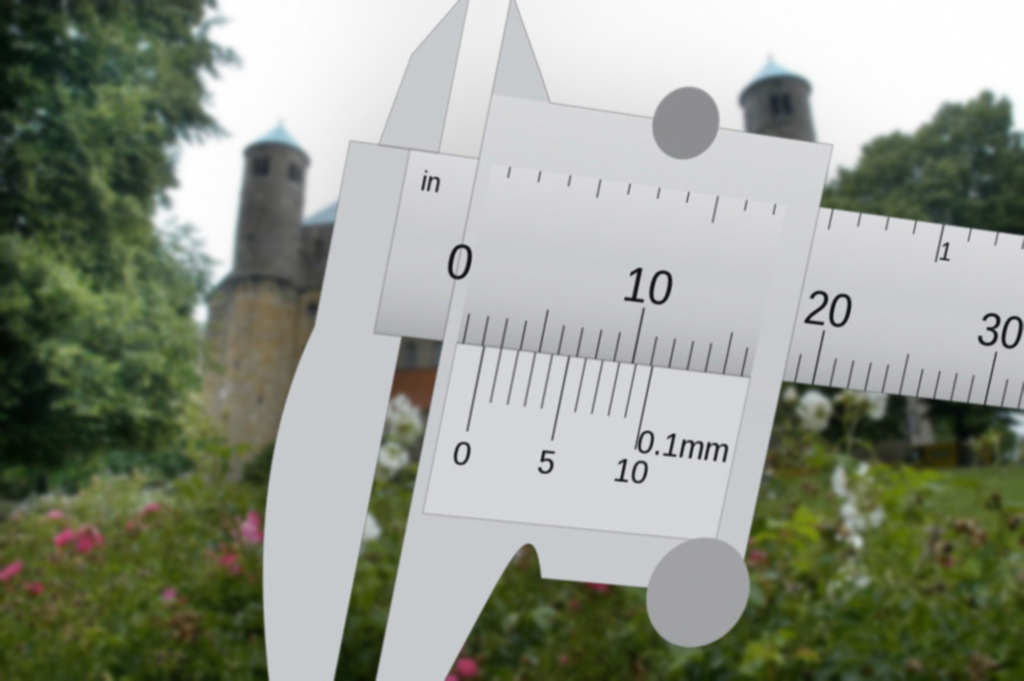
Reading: {"value": 2.1, "unit": "mm"}
